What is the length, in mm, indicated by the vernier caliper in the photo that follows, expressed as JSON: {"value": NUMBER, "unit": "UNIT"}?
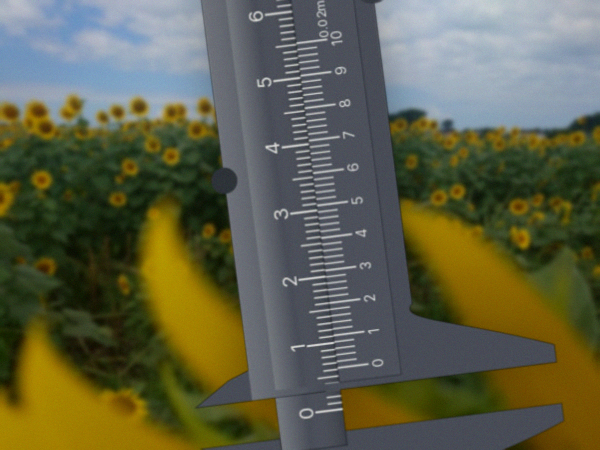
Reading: {"value": 6.2, "unit": "mm"}
